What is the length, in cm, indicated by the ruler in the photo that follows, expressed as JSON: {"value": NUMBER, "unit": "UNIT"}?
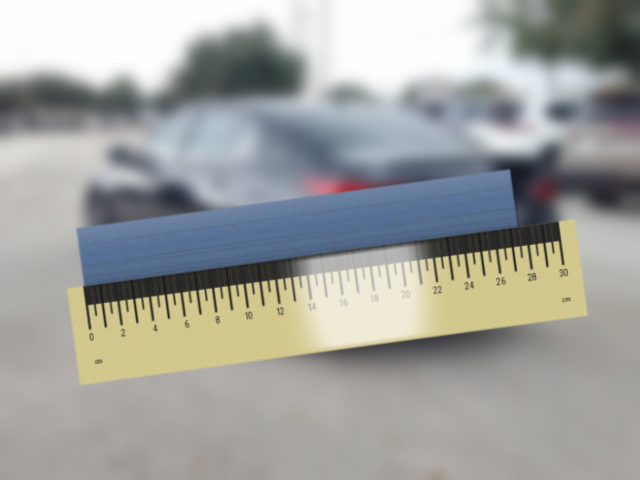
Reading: {"value": 27.5, "unit": "cm"}
